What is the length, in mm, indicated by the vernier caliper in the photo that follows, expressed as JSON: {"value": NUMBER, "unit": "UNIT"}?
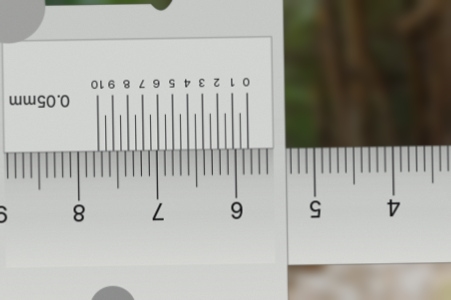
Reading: {"value": 58.4, "unit": "mm"}
